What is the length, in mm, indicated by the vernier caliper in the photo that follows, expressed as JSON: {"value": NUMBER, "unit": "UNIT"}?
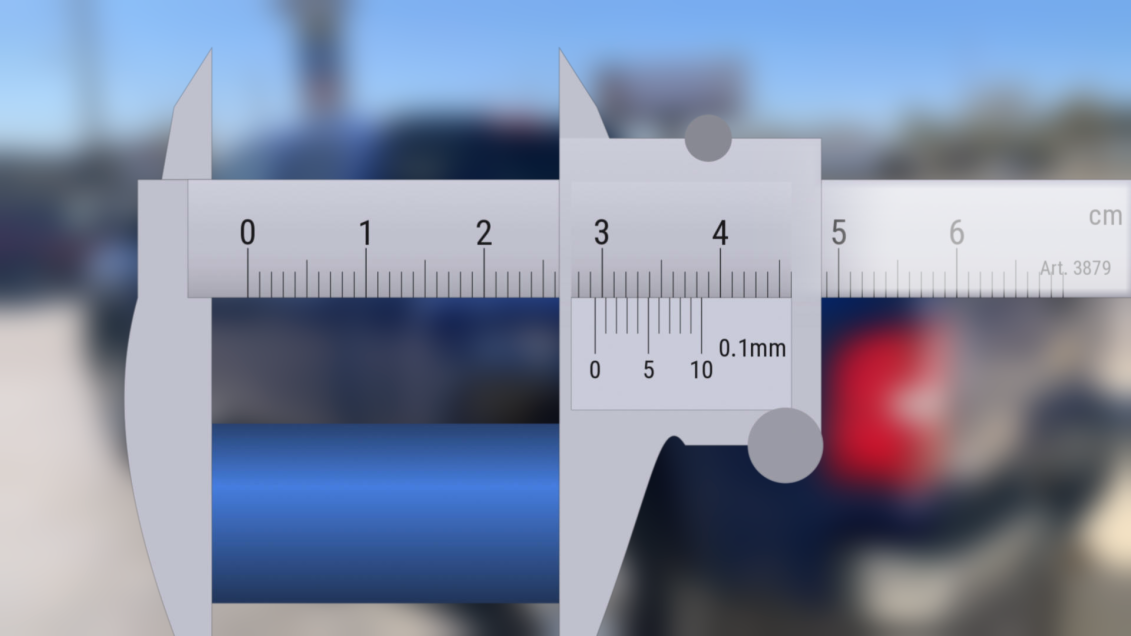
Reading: {"value": 29.4, "unit": "mm"}
